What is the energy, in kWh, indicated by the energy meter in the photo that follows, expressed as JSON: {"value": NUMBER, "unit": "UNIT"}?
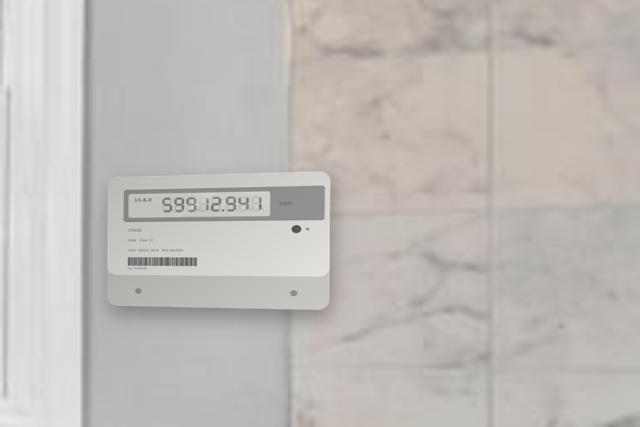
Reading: {"value": 59912.941, "unit": "kWh"}
